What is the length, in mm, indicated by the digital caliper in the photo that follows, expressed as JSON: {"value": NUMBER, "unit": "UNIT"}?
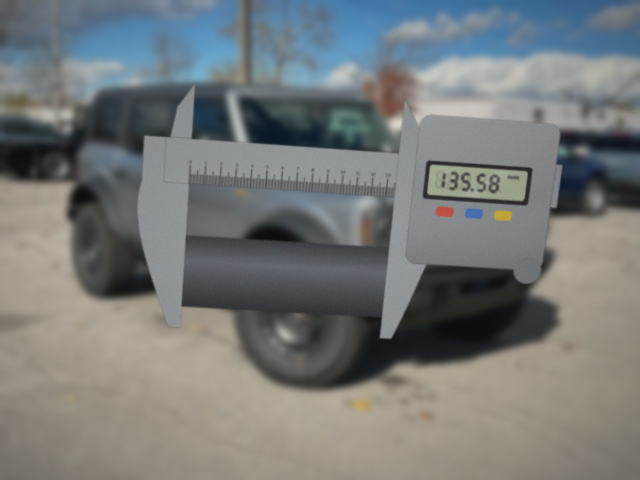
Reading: {"value": 135.58, "unit": "mm"}
